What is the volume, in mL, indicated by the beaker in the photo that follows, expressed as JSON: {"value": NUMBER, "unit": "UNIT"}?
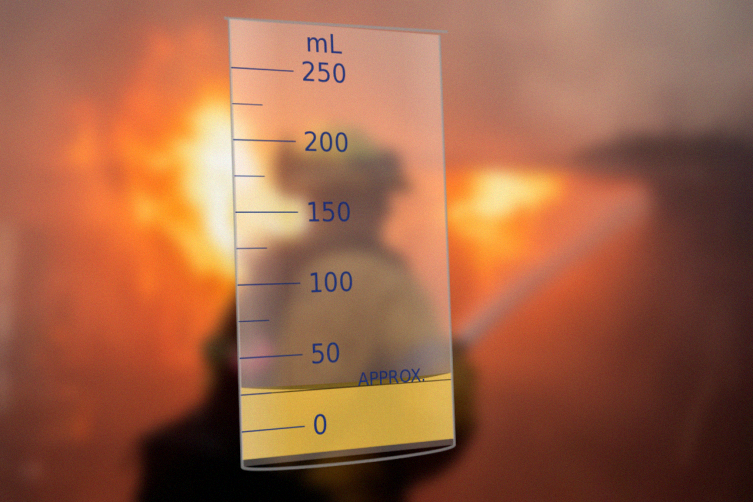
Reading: {"value": 25, "unit": "mL"}
